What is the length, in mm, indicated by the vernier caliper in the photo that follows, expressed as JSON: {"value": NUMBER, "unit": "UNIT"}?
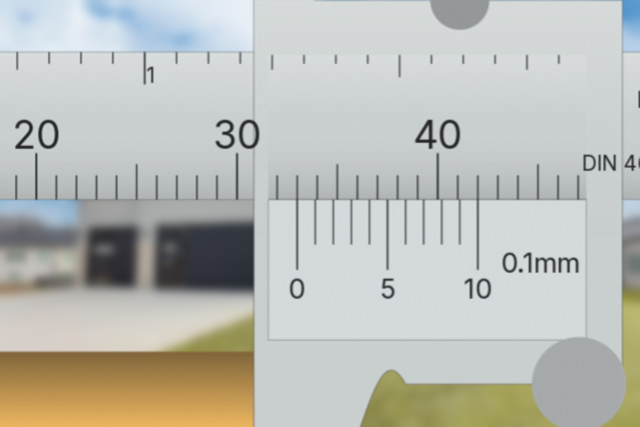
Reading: {"value": 33.0, "unit": "mm"}
